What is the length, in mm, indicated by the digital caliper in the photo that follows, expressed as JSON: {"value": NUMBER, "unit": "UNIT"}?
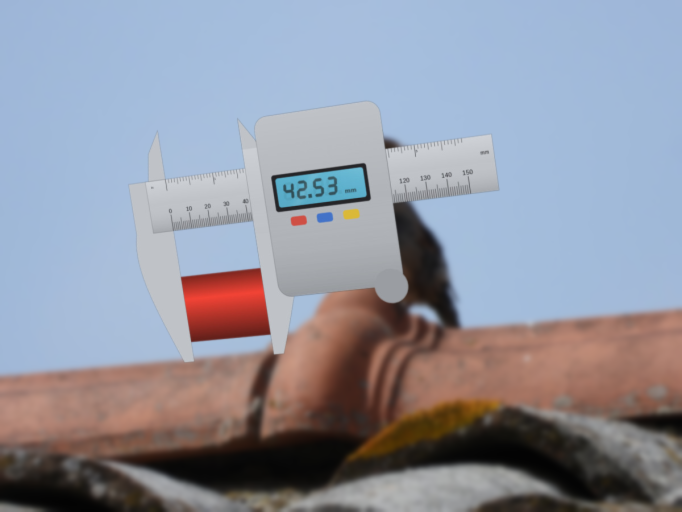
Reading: {"value": 42.53, "unit": "mm"}
